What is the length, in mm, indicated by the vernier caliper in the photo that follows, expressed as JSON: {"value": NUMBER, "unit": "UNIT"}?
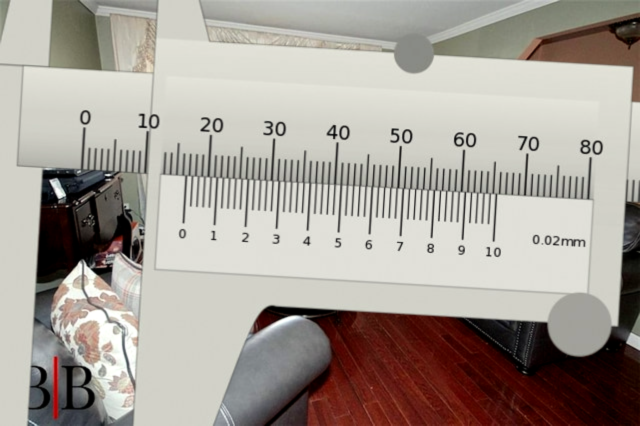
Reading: {"value": 16.5, "unit": "mm"}
